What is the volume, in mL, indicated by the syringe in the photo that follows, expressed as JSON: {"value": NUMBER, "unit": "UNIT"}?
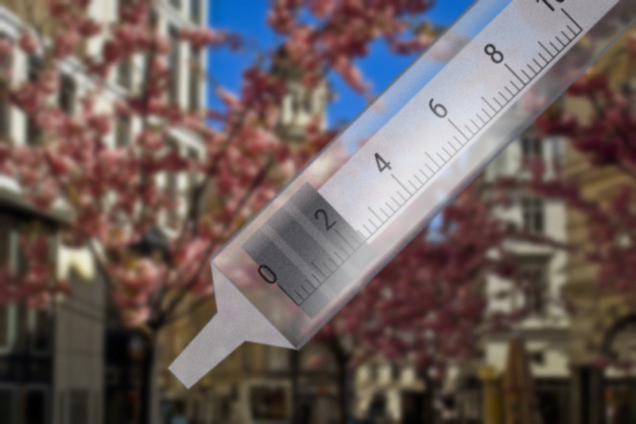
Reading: {"value": 0, "unit": "mL"}
